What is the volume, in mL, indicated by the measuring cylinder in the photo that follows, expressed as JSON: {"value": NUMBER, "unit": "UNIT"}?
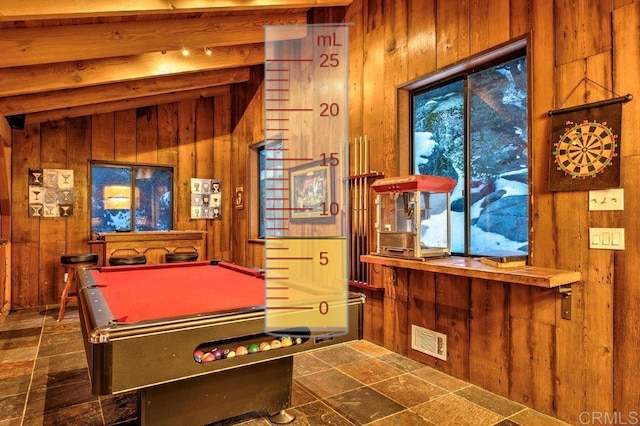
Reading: {"value": 7, "unit": "mL"}
